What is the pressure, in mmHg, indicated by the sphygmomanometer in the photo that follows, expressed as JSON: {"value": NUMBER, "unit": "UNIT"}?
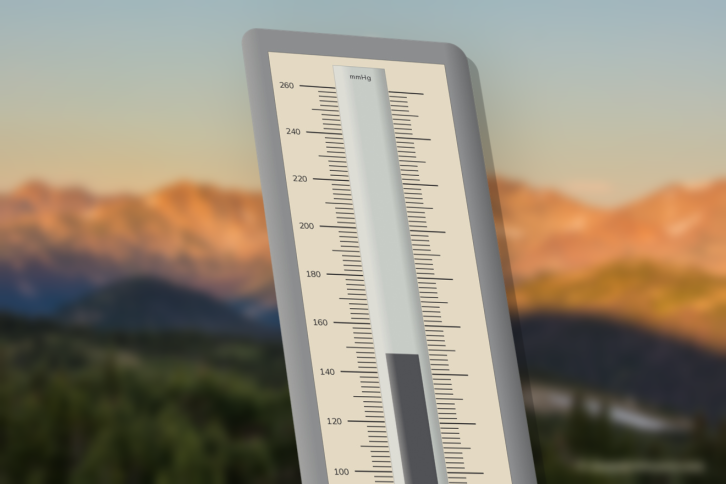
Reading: {"value": 148, "unit": "mmHg"}
